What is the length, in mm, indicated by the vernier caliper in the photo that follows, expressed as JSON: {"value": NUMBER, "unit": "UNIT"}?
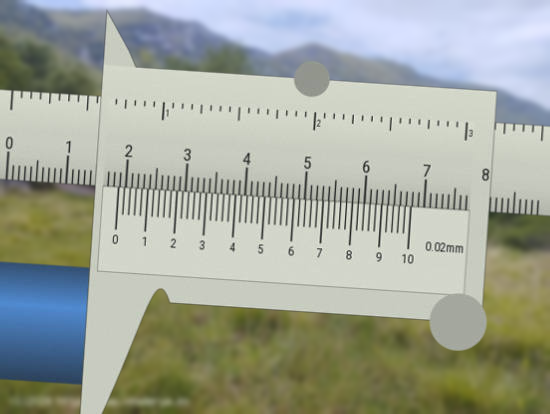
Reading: {"value": 18.8, "unit": "mm"}
